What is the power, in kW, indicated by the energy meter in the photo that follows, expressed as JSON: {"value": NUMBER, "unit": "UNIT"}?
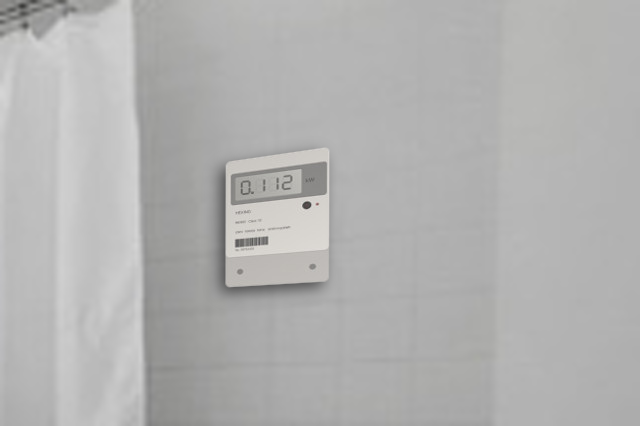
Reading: {"value": 0.112, "unit": "kW"}
